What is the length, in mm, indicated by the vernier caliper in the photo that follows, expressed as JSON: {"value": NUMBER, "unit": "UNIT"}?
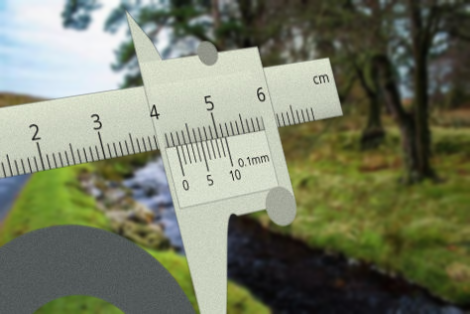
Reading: {"value": 42.4, "unit": "mm"}
